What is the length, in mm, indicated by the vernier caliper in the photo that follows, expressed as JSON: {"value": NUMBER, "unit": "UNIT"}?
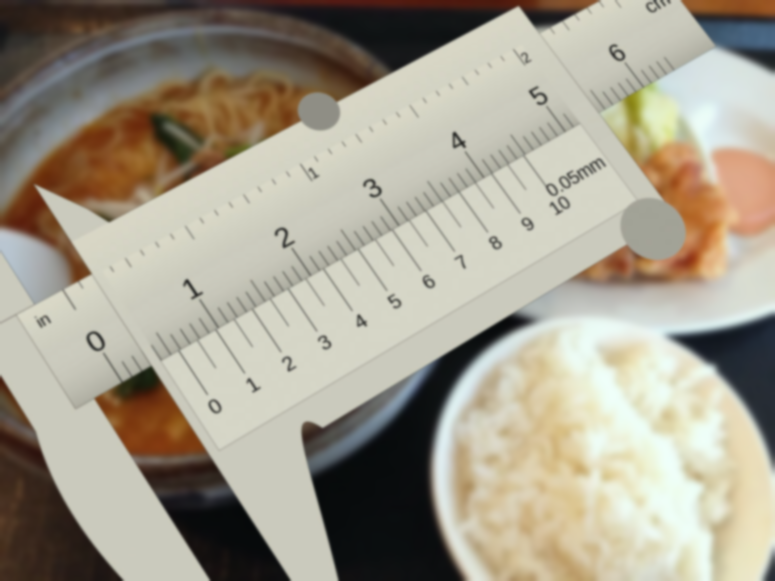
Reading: {"value": 5.8, "unit": "mm"}
